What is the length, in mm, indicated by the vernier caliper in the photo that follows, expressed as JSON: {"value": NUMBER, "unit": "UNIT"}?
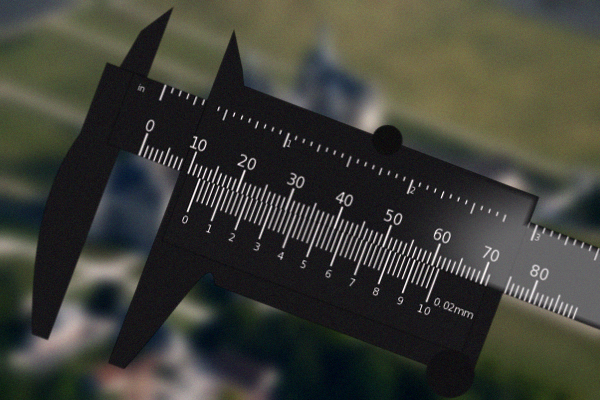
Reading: {"value": 12.5, "unit": "mm"}
